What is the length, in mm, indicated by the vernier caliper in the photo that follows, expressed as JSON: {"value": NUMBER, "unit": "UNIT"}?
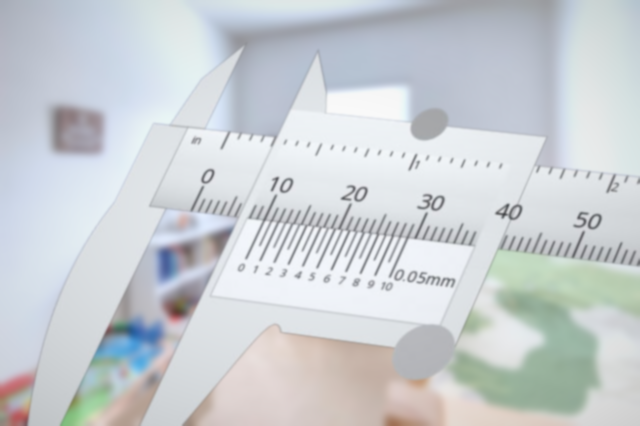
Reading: {"value": 10.0, "unit": "mm"}
